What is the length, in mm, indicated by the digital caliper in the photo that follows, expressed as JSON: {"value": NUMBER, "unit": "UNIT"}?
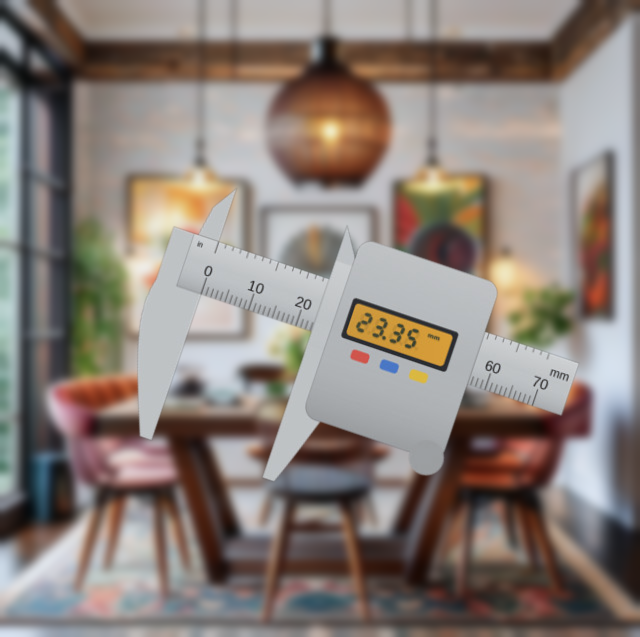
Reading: {"value": 23.35, "unit": "mm"}
